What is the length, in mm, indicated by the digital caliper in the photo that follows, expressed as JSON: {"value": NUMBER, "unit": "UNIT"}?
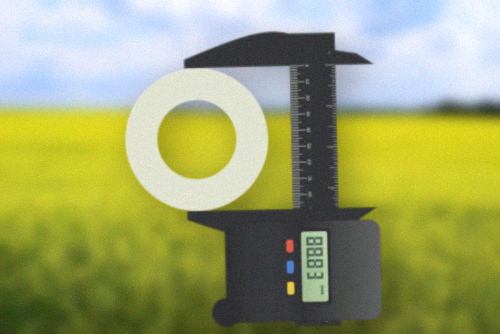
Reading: {"value": 88.83, "unit": "mm"}
